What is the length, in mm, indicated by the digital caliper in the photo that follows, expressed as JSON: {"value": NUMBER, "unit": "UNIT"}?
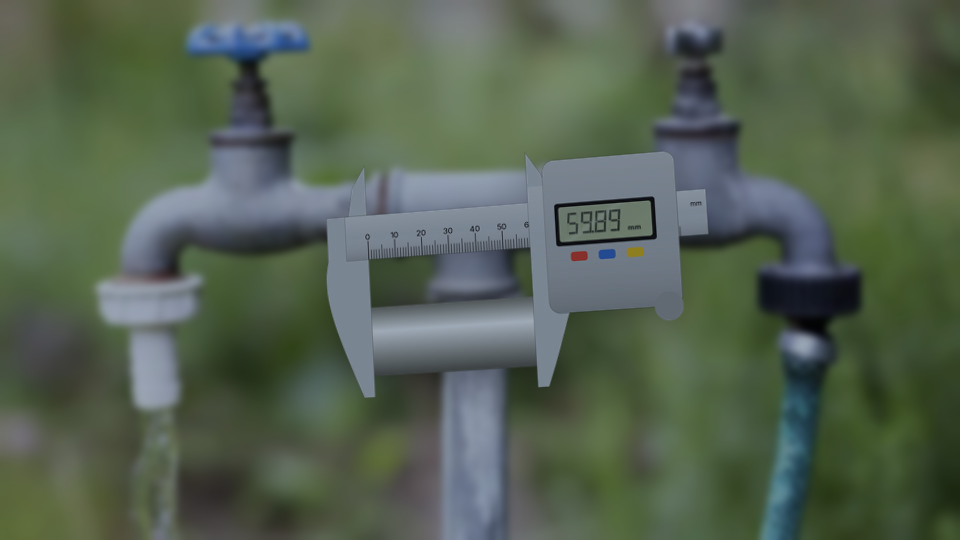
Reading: {"value": 59.89, "unit": "mm"}
